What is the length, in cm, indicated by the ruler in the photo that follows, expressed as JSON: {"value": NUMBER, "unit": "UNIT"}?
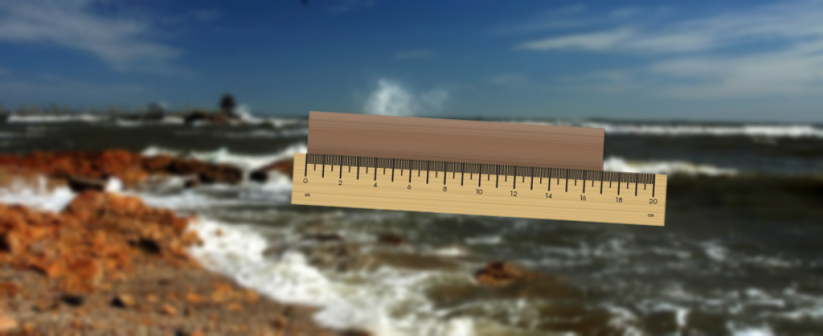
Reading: {"value": 17, "unit": "cm"}
